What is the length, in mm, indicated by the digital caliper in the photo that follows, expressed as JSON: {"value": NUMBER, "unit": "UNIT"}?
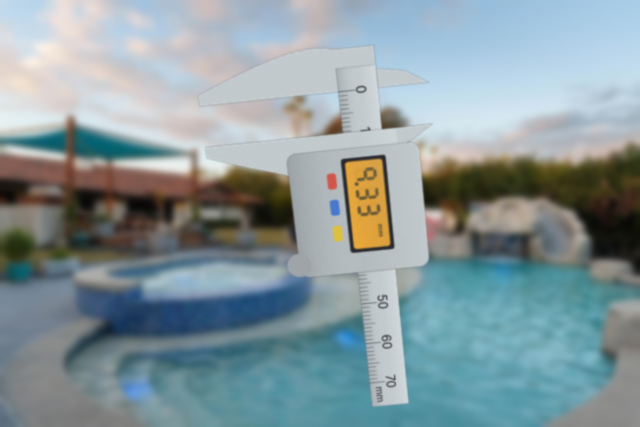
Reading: {"value": 9.33, "unit": "mm"}
